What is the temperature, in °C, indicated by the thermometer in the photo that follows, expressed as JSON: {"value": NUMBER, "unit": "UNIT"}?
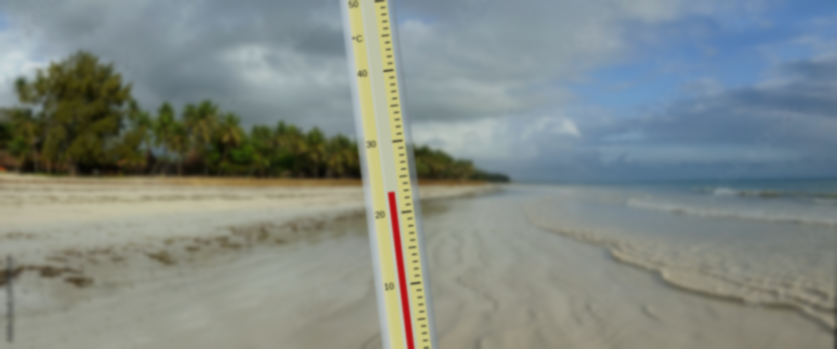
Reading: {"value": 23, "unit": "°C"}
